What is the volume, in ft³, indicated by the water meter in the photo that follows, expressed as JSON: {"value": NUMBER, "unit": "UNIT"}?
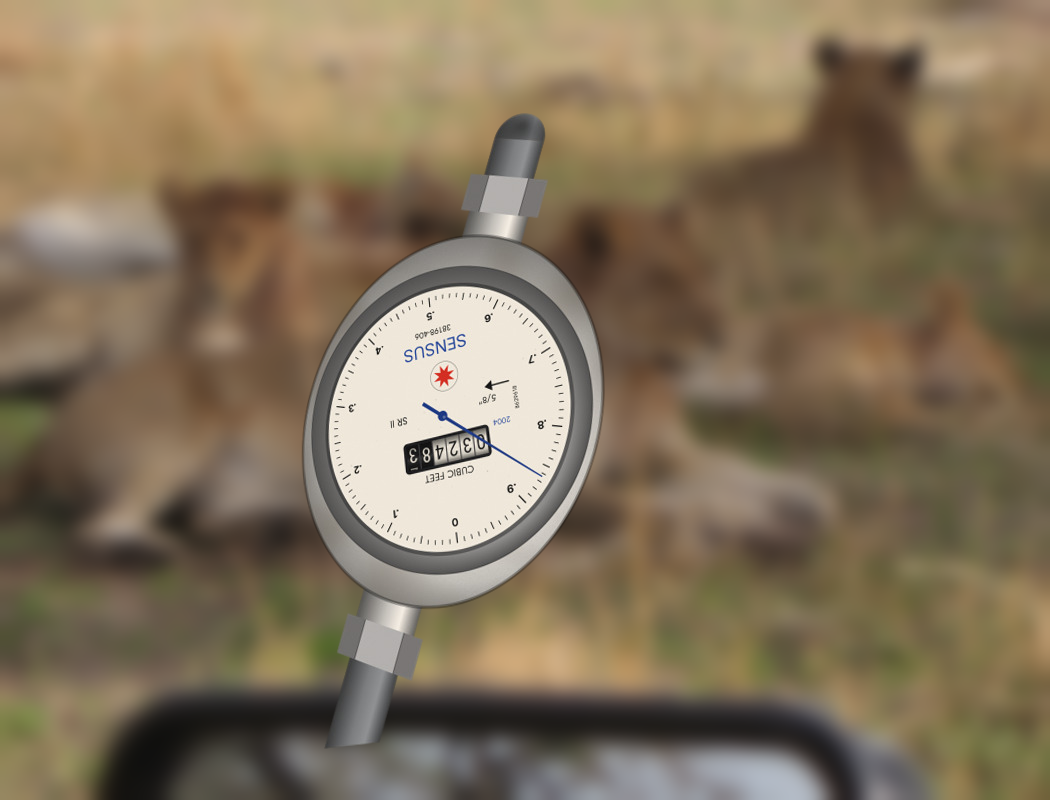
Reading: {"value": 32482.86, "unit": "ft³"}
